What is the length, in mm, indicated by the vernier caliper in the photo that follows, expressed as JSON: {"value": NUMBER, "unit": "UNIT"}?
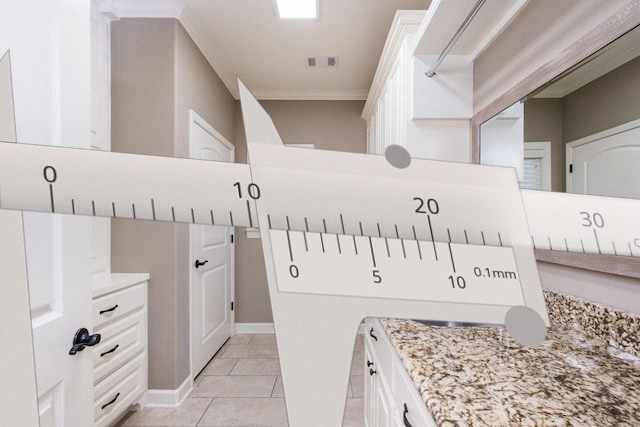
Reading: {"value": 11.9, "unit": "mm"}
